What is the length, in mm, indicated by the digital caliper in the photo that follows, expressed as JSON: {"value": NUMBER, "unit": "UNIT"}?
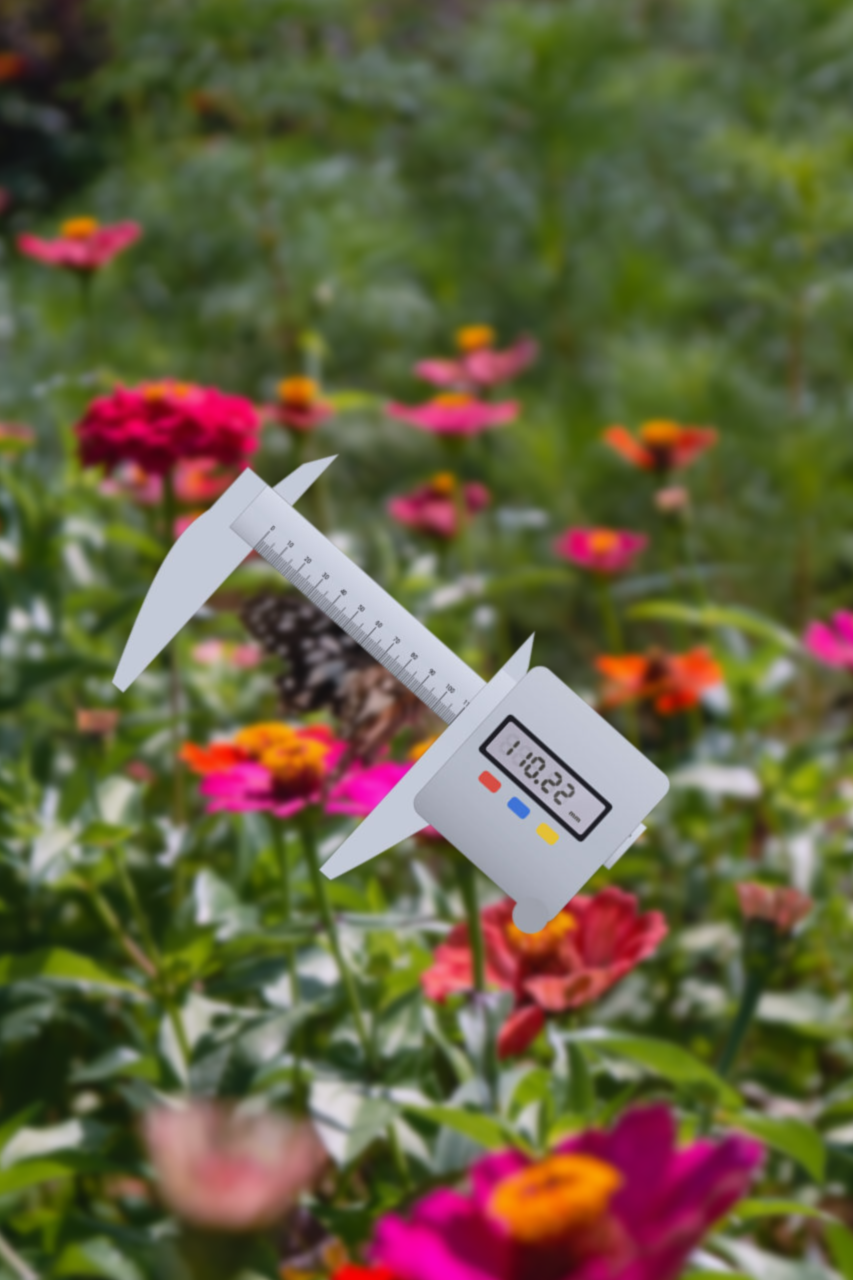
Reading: {"value": 110.22, "unit": "mm"}
